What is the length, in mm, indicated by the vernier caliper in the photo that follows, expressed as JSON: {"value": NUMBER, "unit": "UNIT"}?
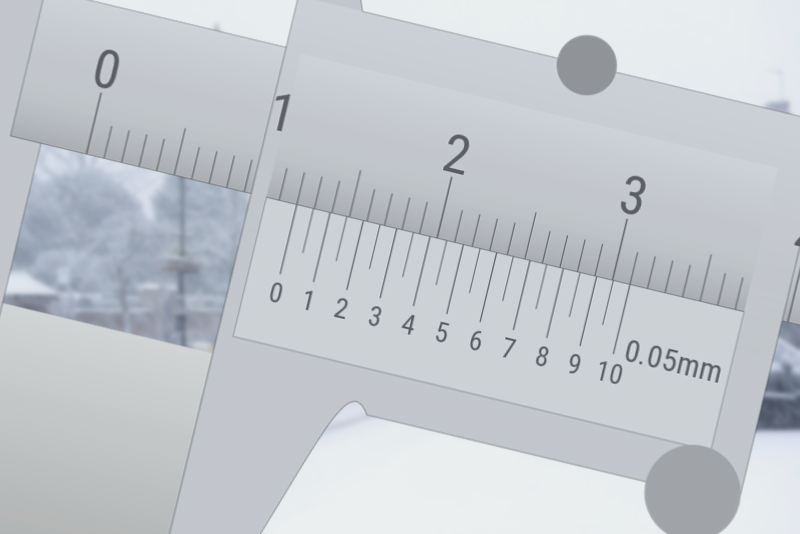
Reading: {"value": 12.0, "unit": "mm"}
